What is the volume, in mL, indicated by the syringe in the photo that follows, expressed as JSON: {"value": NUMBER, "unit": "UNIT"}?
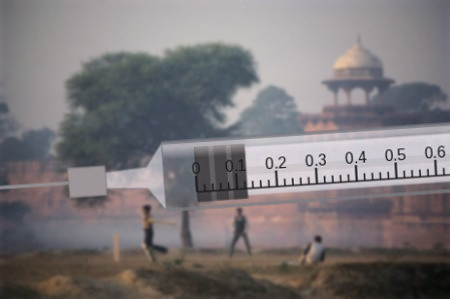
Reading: {"value": 0, "unit": "mL"}
